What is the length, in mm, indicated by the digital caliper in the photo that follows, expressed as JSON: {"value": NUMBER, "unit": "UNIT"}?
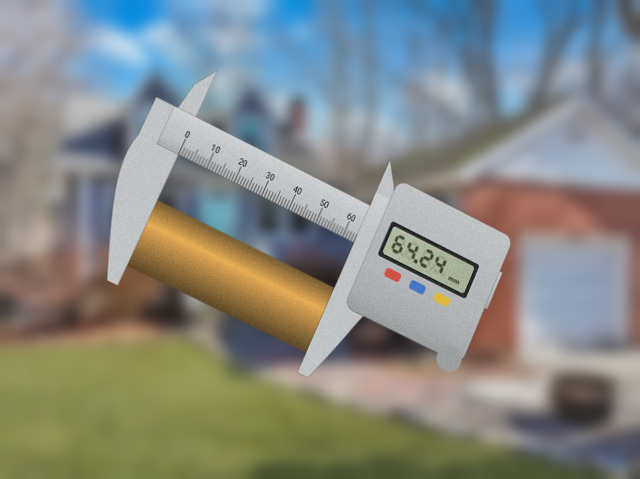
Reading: {"value": 64.24, "unit": "mm"}
